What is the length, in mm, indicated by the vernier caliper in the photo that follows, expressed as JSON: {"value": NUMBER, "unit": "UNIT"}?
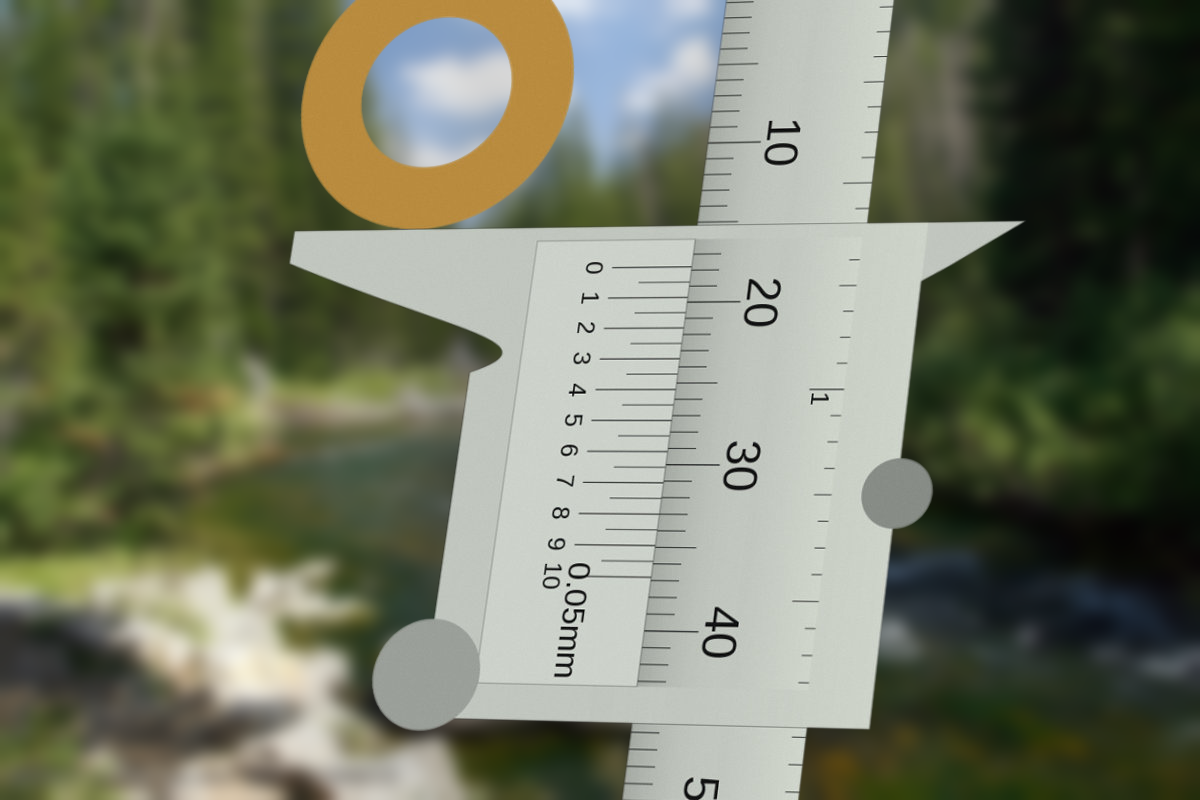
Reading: {"value": 17.8, "unit": "mm"}
